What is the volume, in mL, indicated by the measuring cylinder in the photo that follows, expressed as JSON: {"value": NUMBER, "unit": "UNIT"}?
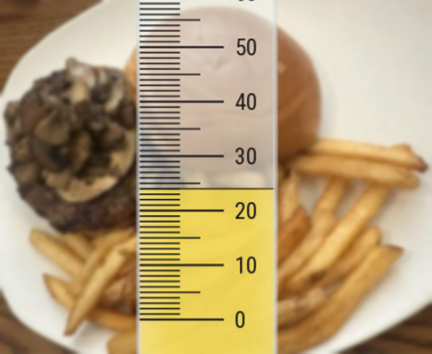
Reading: {"value": 24, "unit": "mL"}
